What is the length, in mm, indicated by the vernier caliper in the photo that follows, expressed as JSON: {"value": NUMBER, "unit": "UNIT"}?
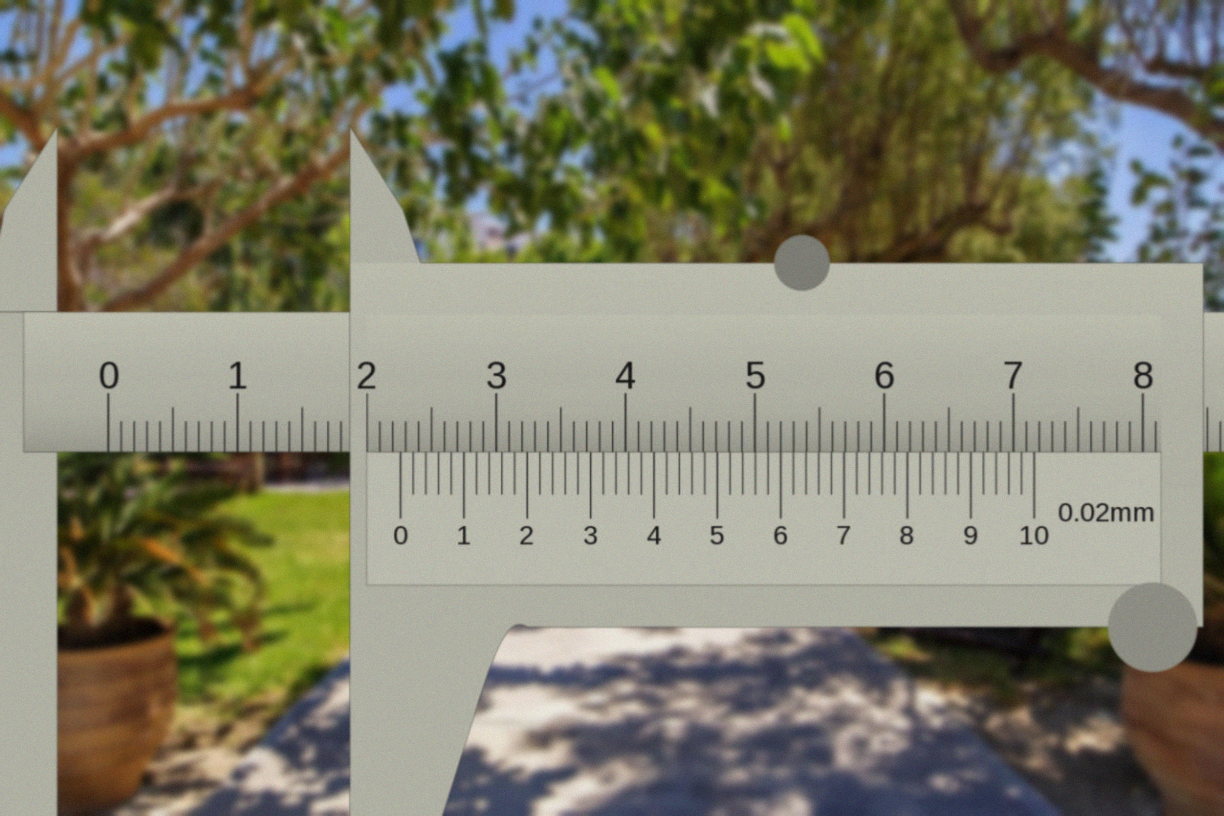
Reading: {"value": 22.6, "unit": "mm"}
